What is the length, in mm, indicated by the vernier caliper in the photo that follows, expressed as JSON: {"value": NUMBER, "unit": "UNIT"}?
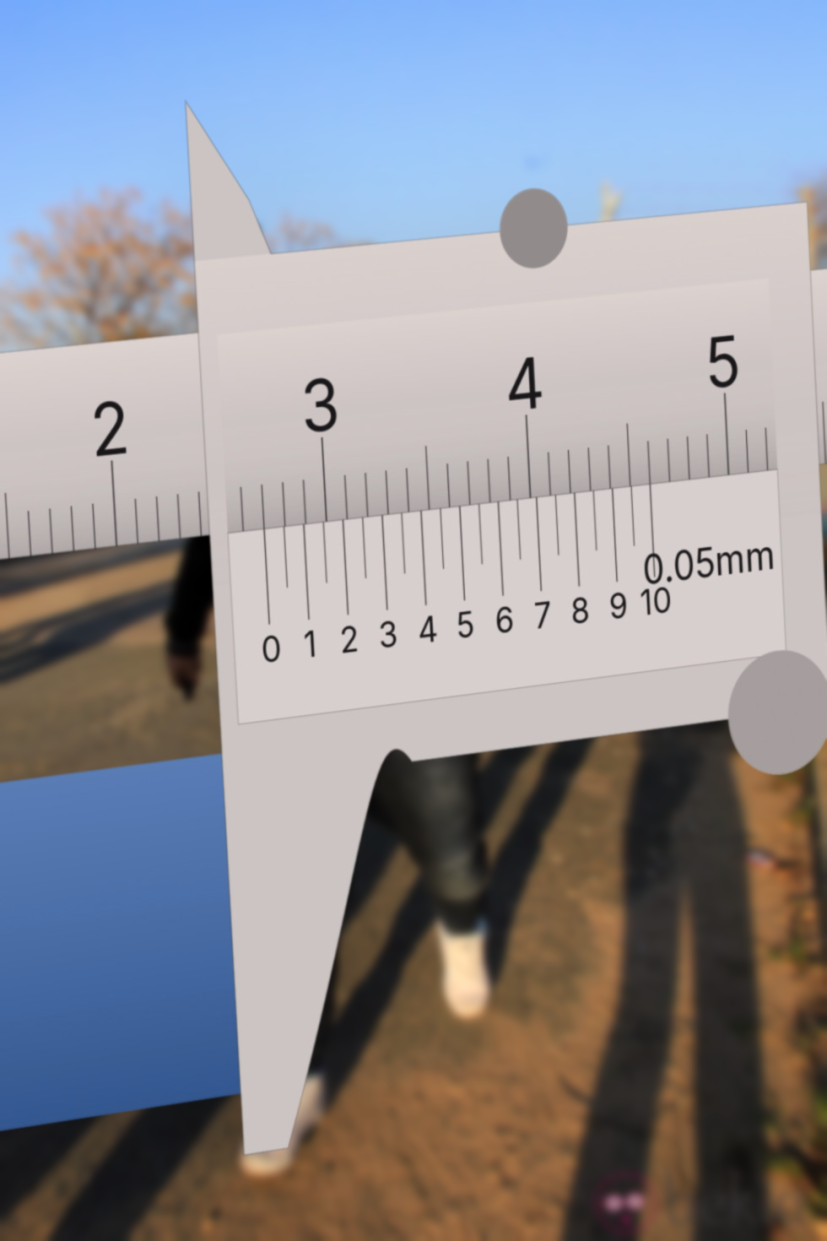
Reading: {"value": 27.0, "unit": "mm"}
